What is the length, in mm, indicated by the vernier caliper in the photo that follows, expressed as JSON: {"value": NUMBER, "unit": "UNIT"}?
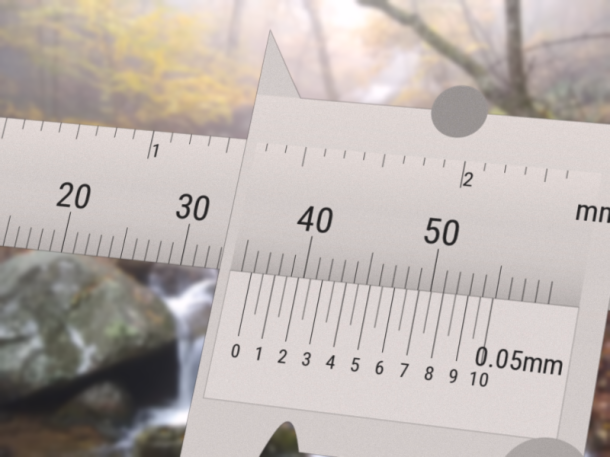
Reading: {"value": 35.8, "unit": "mm"}
